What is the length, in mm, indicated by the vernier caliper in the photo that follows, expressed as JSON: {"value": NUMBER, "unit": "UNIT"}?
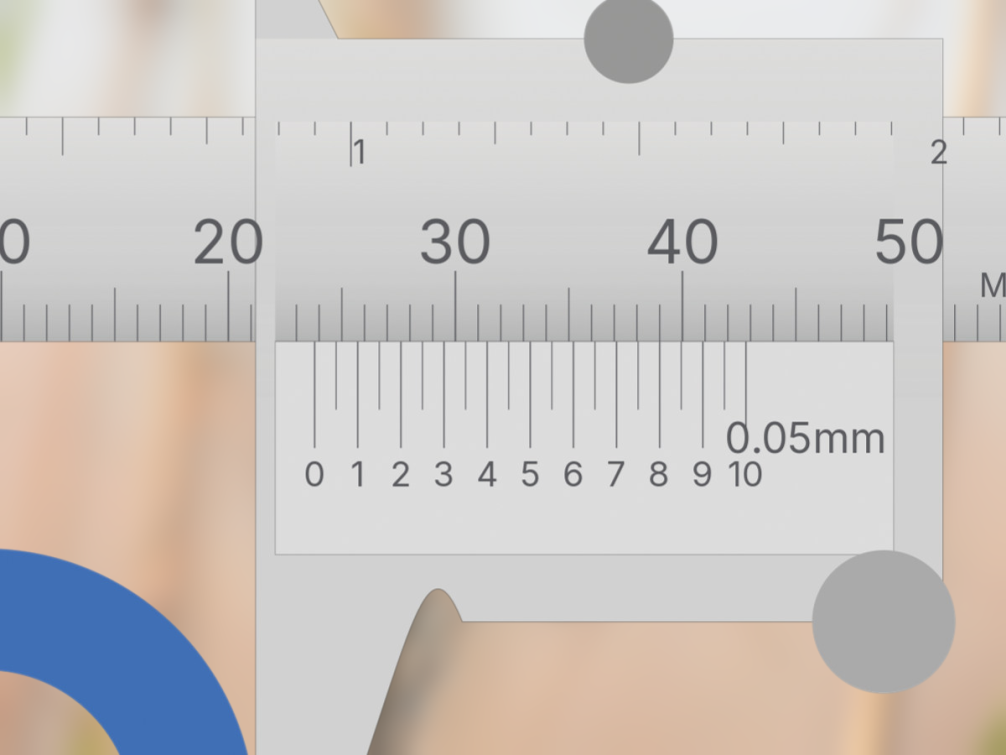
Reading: {"value": 23.80, "unit": "mm"}
